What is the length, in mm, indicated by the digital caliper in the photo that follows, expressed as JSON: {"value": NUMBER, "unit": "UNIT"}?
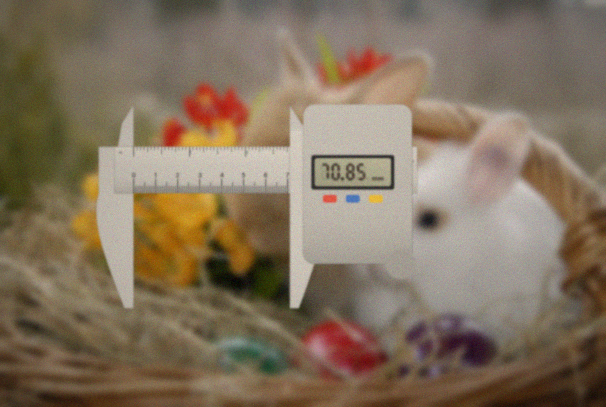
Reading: {"value": 70.85, "unit": "mm"}
